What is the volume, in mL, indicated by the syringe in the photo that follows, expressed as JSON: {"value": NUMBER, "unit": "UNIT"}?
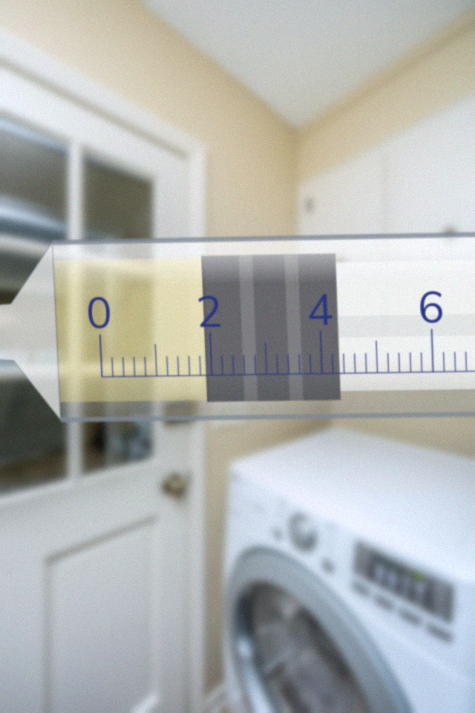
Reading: {"value": 1.9, "unit": "mL"}
